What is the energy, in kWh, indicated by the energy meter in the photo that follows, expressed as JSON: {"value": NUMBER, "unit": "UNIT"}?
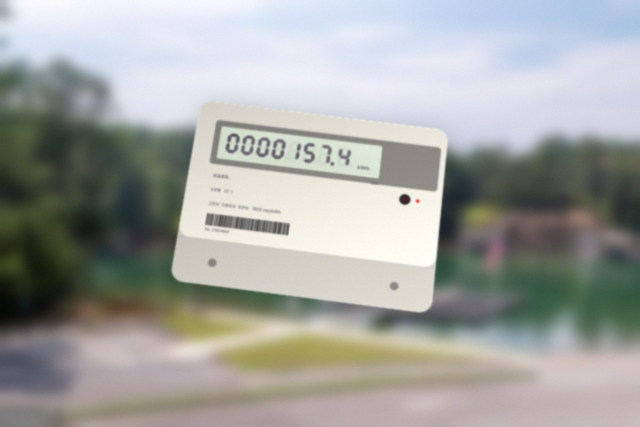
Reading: {"value": 157.4, "unit": "kWh"}
